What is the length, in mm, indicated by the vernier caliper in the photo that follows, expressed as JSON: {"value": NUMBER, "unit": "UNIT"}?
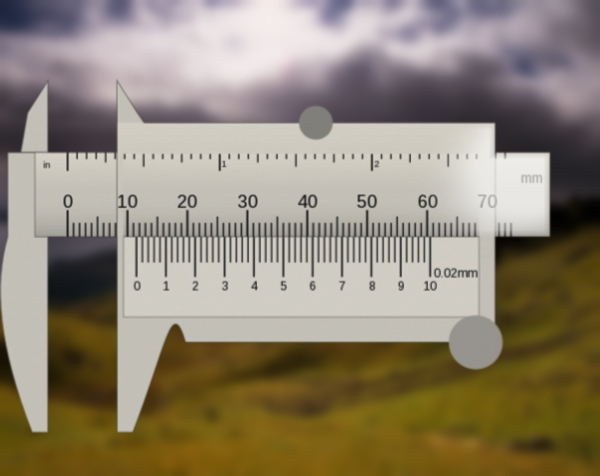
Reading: {"value": 11.5, "unit": "mm"}
